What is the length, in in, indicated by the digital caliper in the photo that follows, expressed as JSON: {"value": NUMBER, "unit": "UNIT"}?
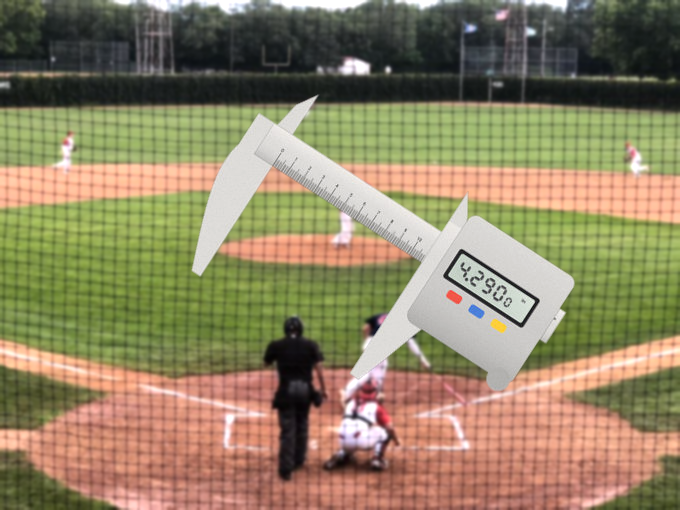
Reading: {"value": 4.2900, "unit": "in"}
